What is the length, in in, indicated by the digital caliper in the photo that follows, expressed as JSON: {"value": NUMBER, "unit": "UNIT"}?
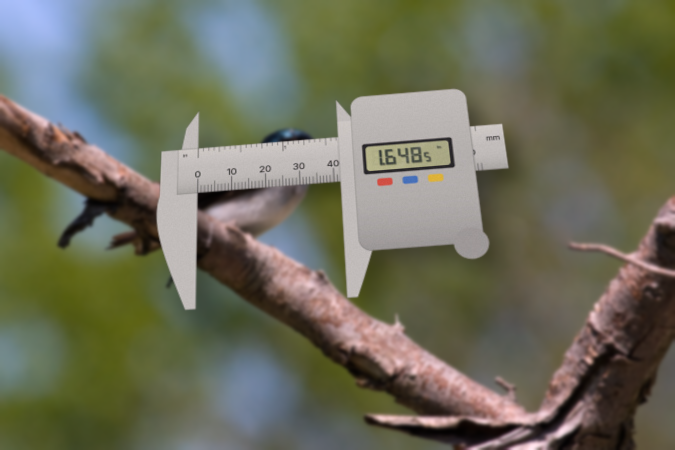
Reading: {"value": 1.6485, "unit": "in"}
